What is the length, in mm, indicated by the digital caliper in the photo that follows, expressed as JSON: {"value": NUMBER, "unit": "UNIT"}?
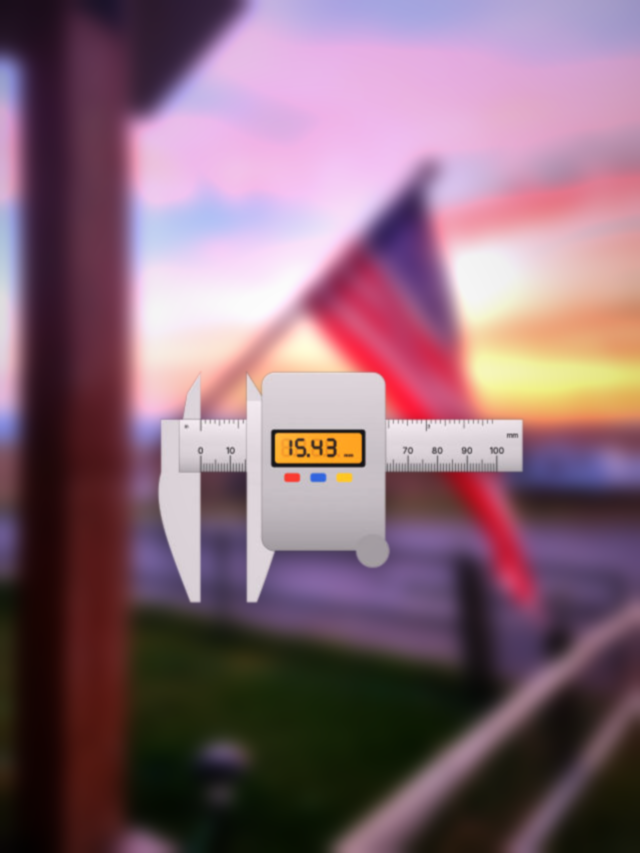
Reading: {"value": 15.43, "unit": "mm"}
